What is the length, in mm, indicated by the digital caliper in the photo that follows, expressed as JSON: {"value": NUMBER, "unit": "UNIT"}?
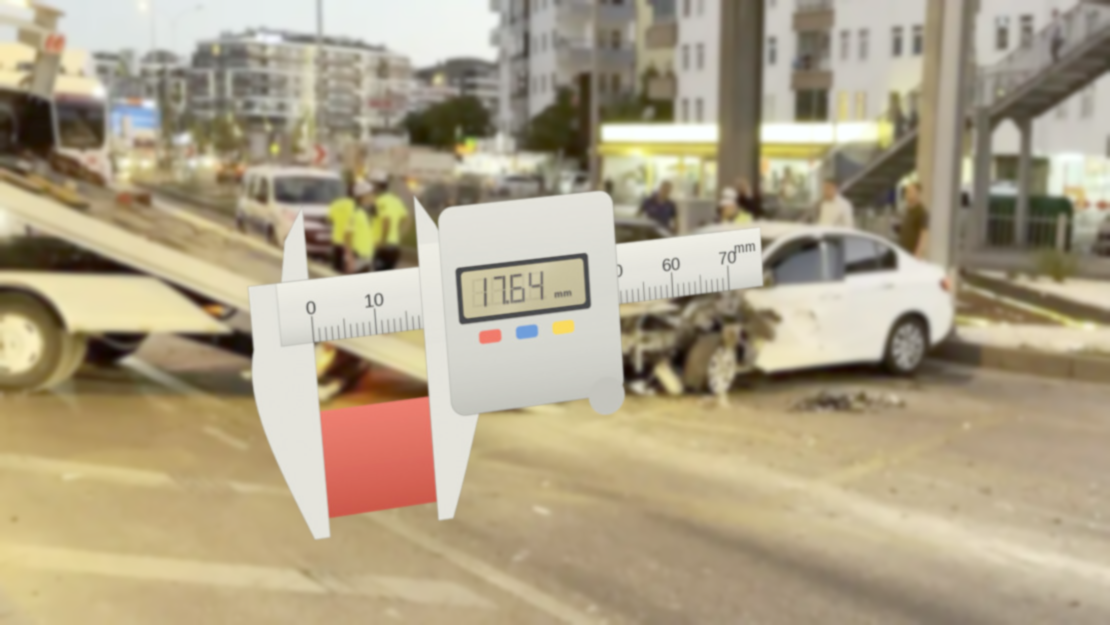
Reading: {"value": 17.64, "unit": "mm"}
